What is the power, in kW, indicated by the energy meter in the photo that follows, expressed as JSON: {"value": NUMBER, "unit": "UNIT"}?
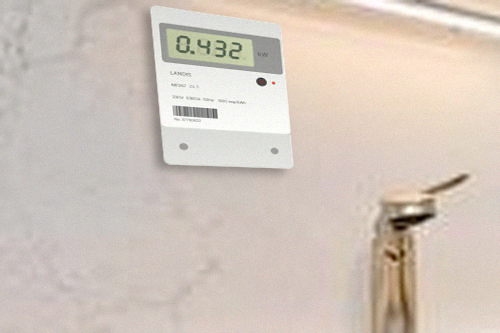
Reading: {"value": 0.432, "unit": "kW"}
